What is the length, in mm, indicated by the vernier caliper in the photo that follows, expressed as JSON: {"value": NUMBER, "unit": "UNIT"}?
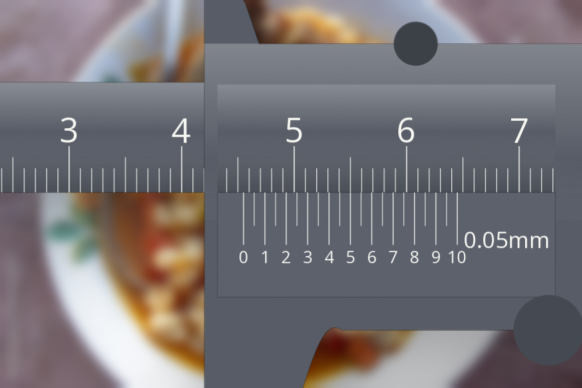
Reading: {"value": 45.5, "unit": "mm"}
